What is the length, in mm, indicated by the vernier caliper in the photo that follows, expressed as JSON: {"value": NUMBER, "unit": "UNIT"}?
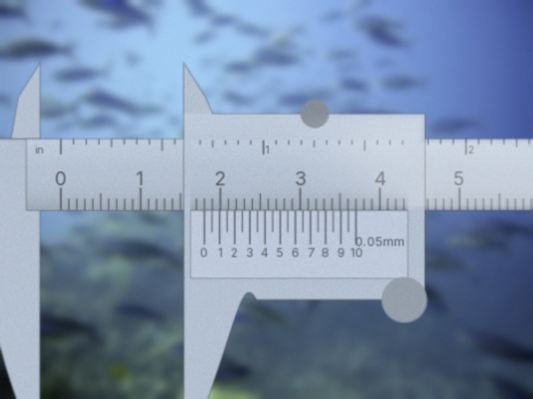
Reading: {"value": 18.0, "unit": "mm"}
